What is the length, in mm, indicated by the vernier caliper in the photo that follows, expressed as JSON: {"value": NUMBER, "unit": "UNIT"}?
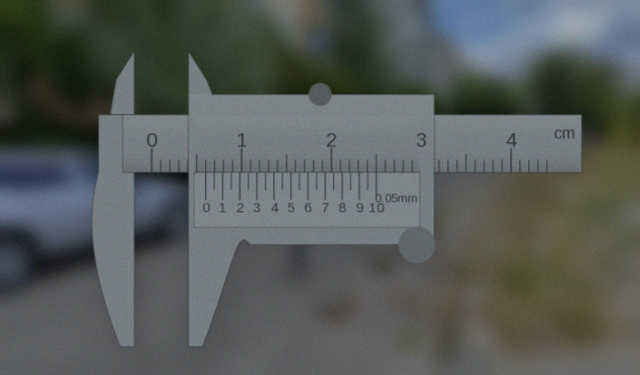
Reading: {"value": 6.0, "unit": "mm"}
